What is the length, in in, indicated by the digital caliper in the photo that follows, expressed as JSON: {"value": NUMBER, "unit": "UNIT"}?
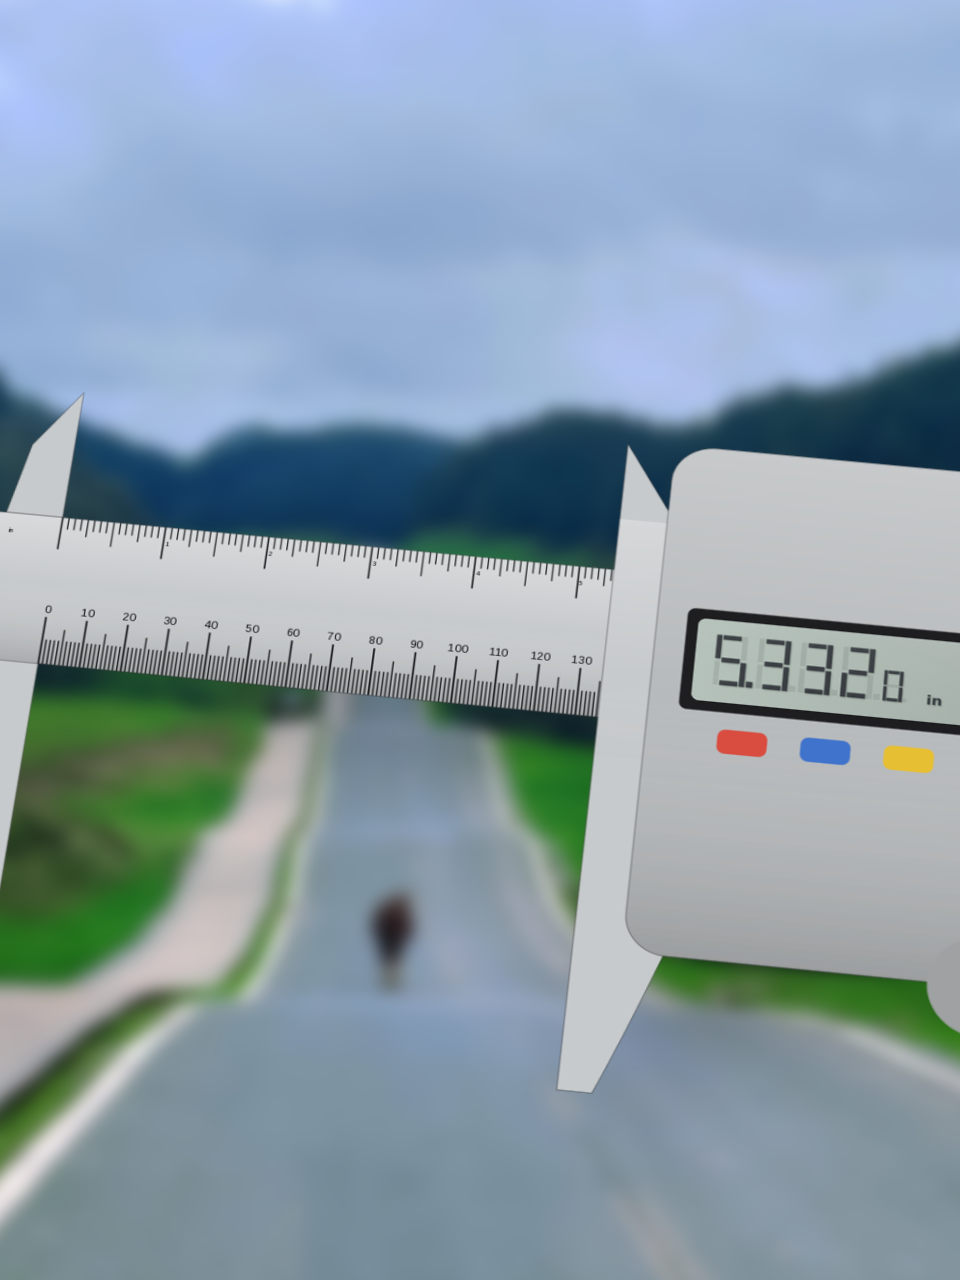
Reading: {"value": 5.3320, "unit": "in"}
